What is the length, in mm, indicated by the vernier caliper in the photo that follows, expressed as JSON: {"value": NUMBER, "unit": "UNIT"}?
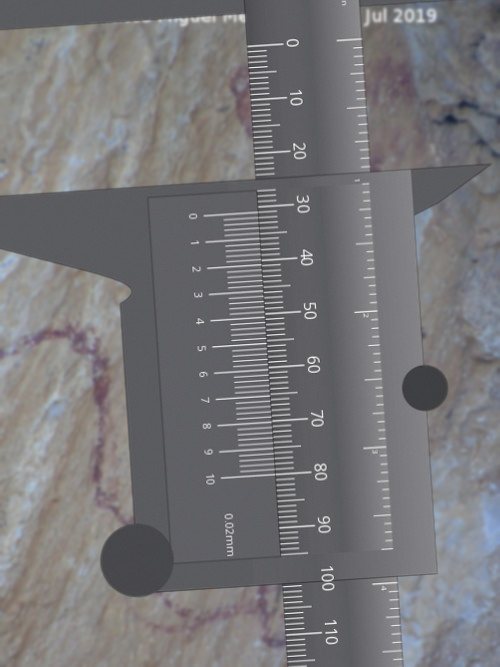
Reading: {"value": 31.0, "unit": "mm"}
